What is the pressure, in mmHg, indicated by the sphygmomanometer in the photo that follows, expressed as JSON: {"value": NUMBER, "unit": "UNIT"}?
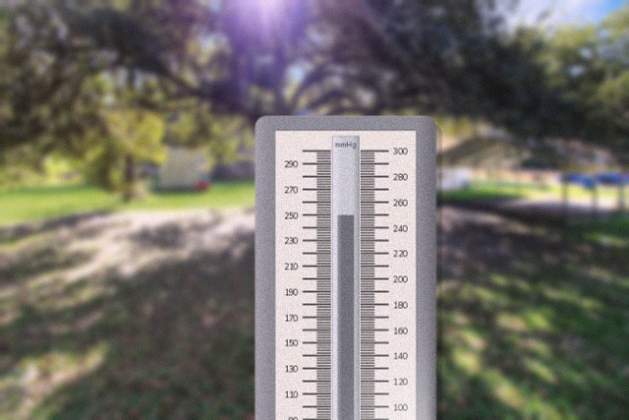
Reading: {"value": 250, "unit": "mmHg"}
